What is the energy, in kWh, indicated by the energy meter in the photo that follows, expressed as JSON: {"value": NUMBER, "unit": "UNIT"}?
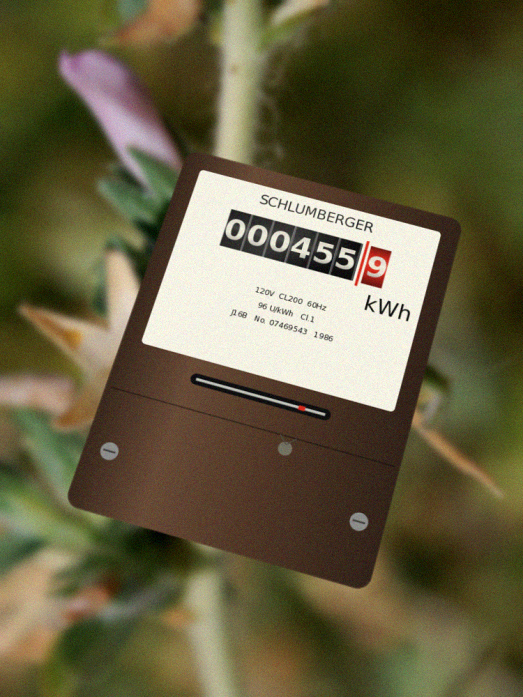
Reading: {"value": 455.9, "unit": "kWh"}
